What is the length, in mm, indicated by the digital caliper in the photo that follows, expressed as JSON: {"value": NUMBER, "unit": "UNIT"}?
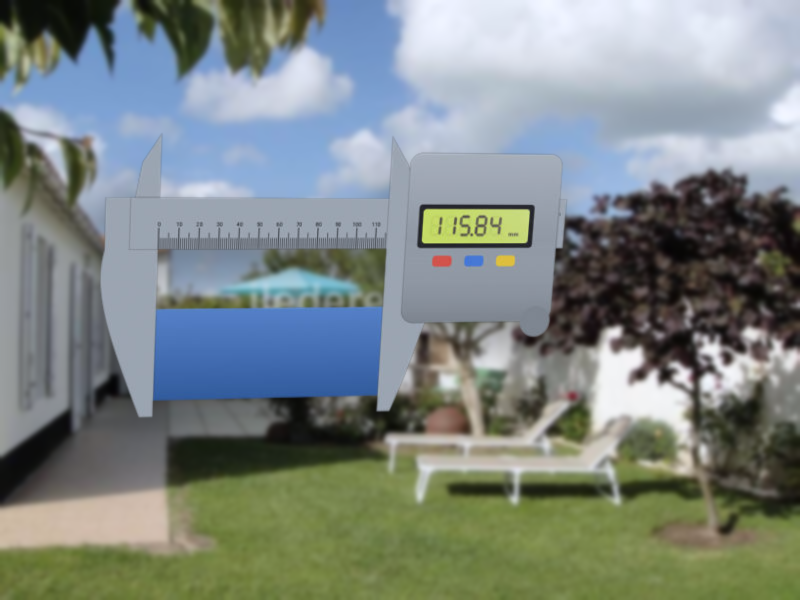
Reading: {"value": 115.84, "unit": "mm"}
